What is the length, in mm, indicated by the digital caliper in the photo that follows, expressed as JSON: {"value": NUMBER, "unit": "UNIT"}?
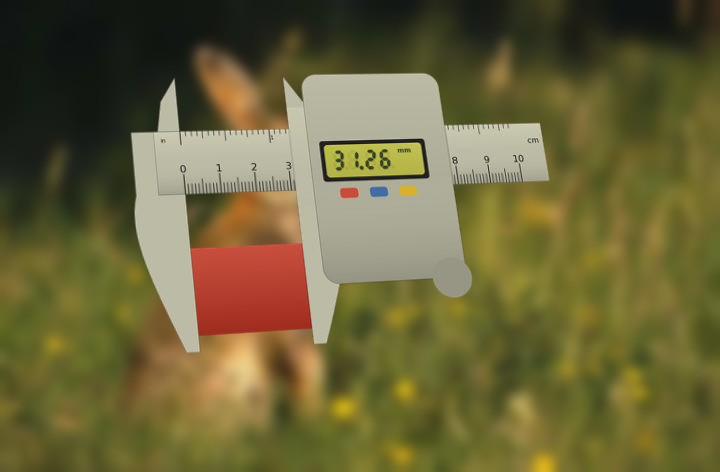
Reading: {"value": 31.26, "unit": "mm"}
